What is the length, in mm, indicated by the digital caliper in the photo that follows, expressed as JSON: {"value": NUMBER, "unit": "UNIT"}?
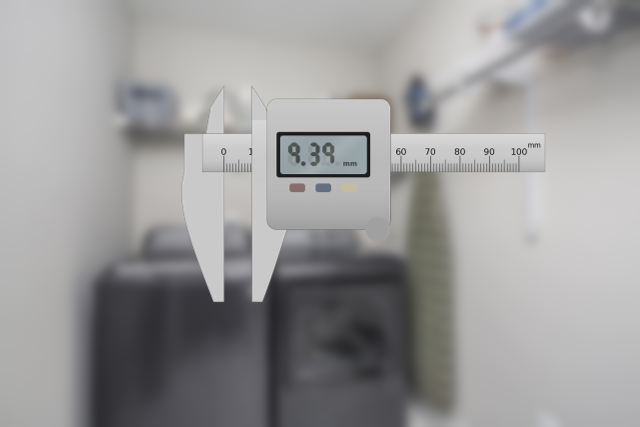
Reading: {"value": 9.39, "unit": "mm"}
